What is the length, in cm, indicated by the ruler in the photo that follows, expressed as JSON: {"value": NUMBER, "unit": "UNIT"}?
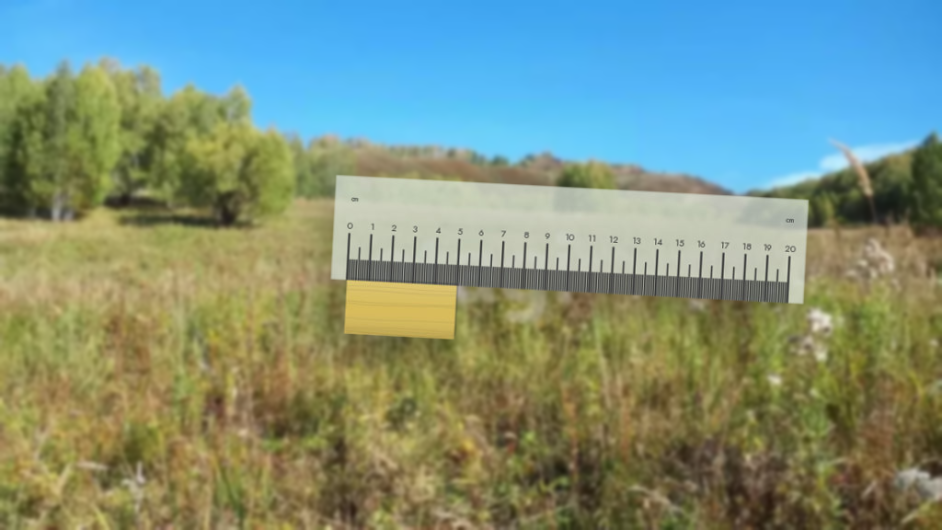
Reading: {"value": 5, "unit": "cm"}
